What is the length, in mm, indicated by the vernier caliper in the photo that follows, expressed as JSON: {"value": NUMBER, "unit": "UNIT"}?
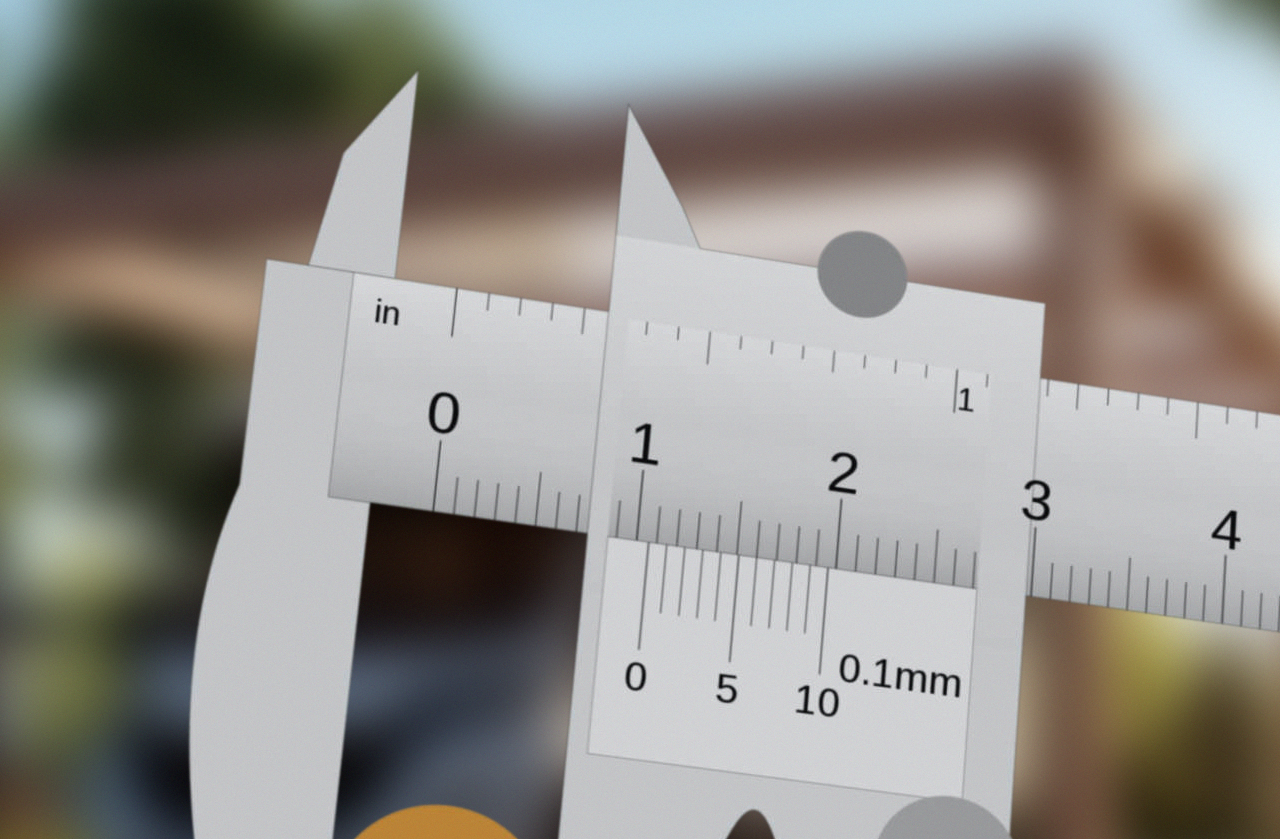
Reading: {"value": 10.6, "unit": "mm"}
